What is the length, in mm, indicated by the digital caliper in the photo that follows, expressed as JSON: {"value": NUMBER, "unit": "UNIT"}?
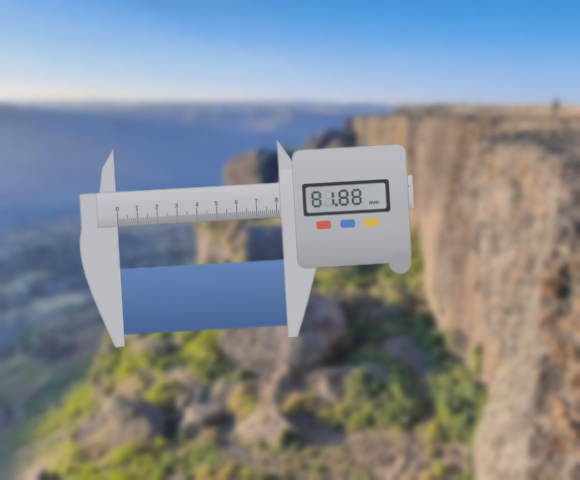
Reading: {"value": 81.88, "unit": "mm"}
